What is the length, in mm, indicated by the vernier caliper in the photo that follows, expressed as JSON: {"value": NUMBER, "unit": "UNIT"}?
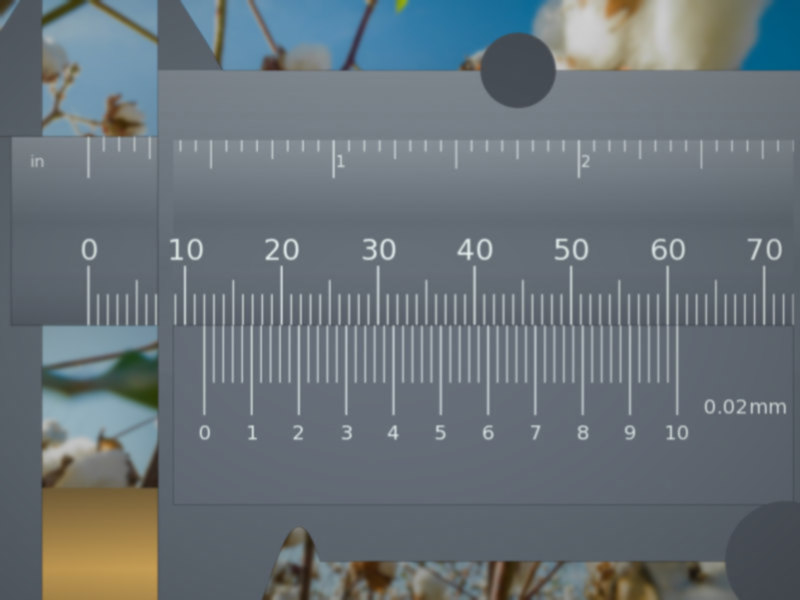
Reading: {"value": 12.0, "unit": "mm"}
